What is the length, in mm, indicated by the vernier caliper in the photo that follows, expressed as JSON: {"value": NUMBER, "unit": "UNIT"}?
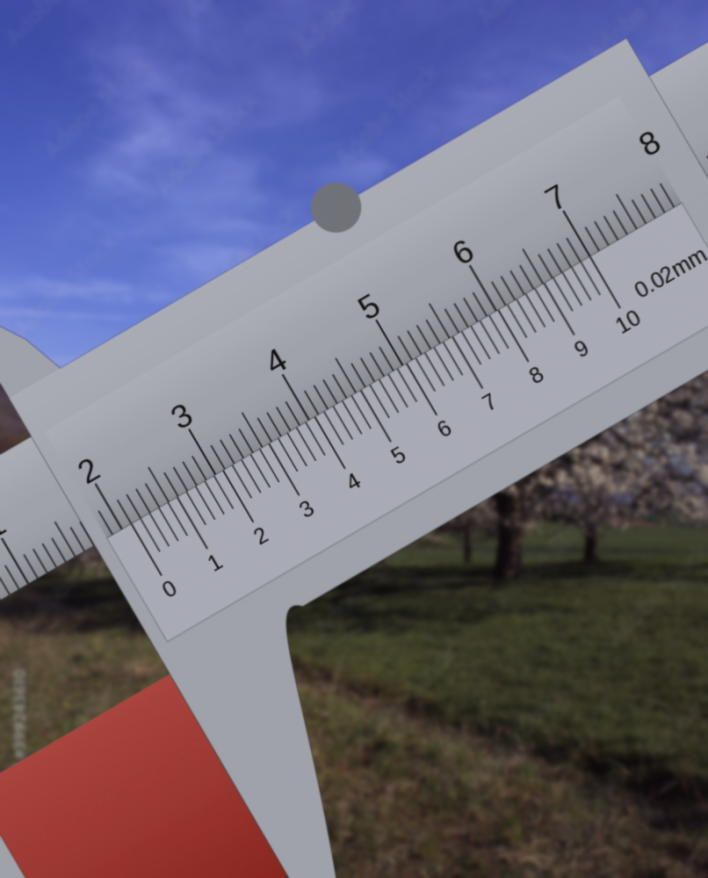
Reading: {"value": 21.0, "unit": "mm"}
